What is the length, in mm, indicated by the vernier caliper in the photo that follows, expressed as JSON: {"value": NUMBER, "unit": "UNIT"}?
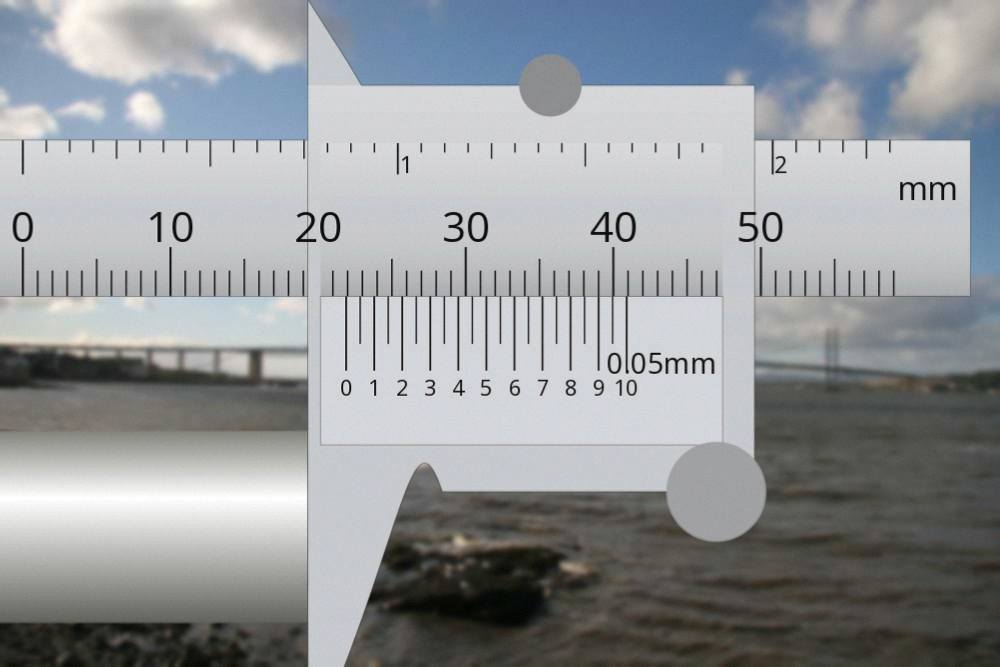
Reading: {"value": 21.9, "unit": "mm"}
